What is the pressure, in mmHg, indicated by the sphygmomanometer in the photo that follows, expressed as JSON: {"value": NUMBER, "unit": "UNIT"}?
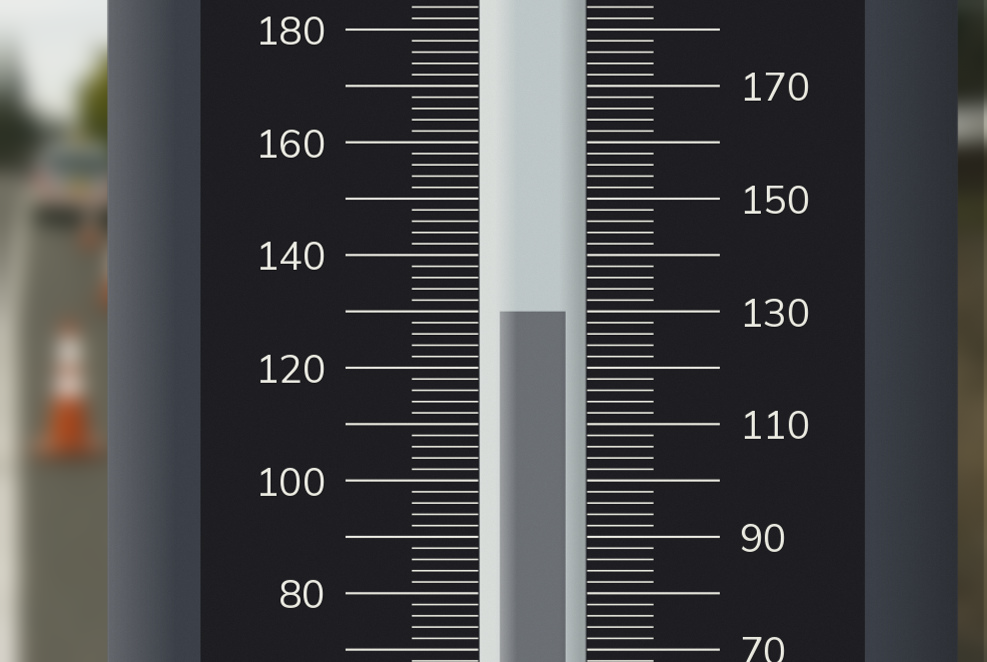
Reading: {"value": 130, "unit": "mmHg"}
